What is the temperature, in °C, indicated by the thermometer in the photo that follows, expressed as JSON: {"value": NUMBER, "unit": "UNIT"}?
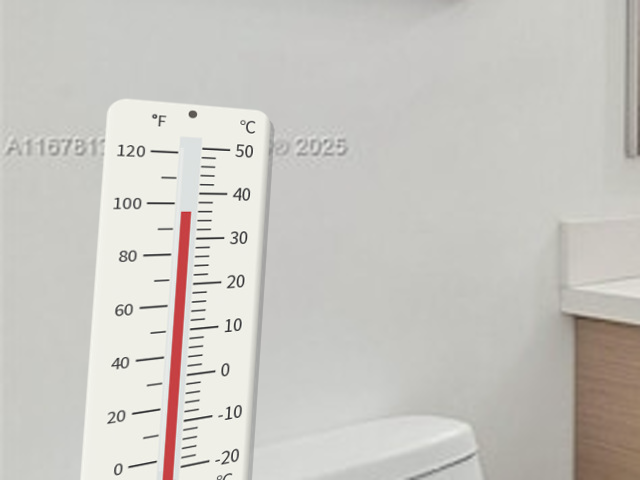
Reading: {"value": 36, "unit": "°C"}
